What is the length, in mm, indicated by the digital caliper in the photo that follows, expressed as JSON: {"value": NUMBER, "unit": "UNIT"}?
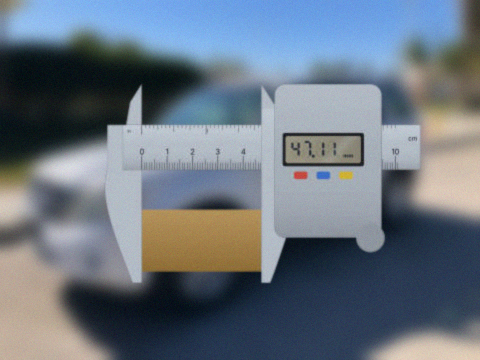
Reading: {"value": 47.11, "unit": "mm"}
